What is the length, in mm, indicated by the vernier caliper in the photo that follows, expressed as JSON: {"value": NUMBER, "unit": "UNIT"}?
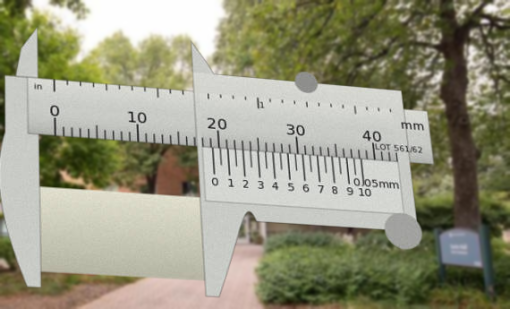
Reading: {"value": 19.2, "unit": "mm"}
